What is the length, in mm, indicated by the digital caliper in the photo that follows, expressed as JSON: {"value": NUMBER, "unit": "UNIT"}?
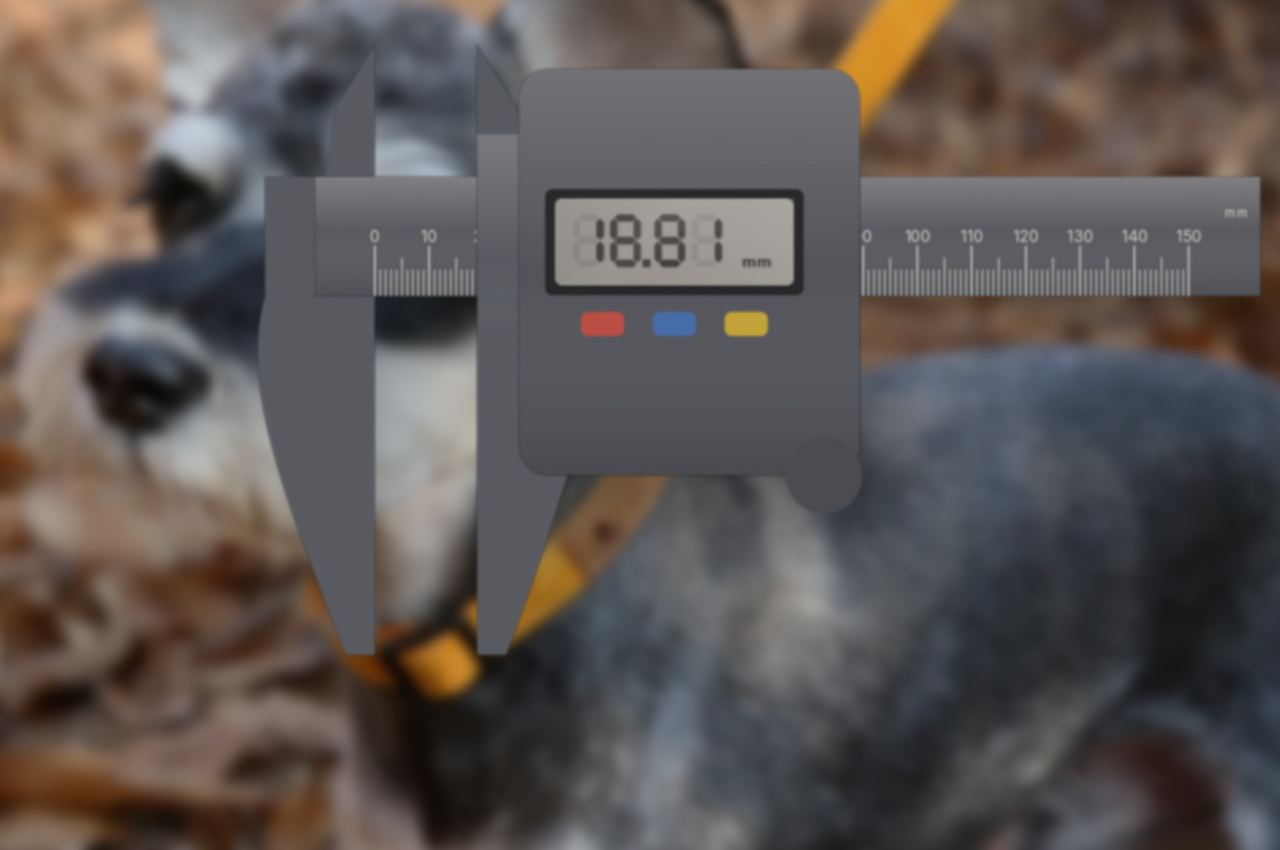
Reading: {"value": 18.81, "unit": "mm"}
